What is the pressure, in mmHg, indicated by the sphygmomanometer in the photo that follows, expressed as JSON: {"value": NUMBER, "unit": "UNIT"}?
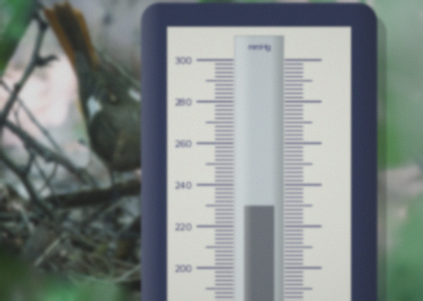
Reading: {"value": 230, "unit": "mmHg"}
